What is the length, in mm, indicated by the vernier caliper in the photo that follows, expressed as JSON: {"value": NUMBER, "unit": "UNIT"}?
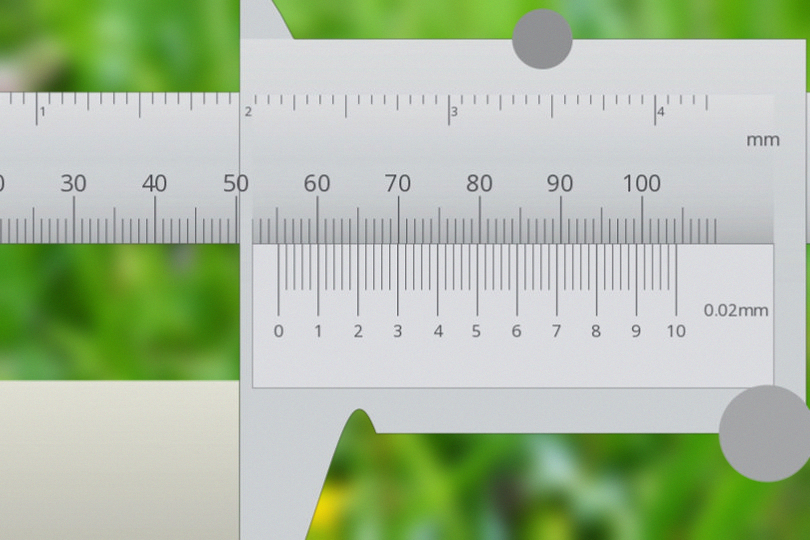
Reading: {"value": 55.2, "unit": "mm"}
